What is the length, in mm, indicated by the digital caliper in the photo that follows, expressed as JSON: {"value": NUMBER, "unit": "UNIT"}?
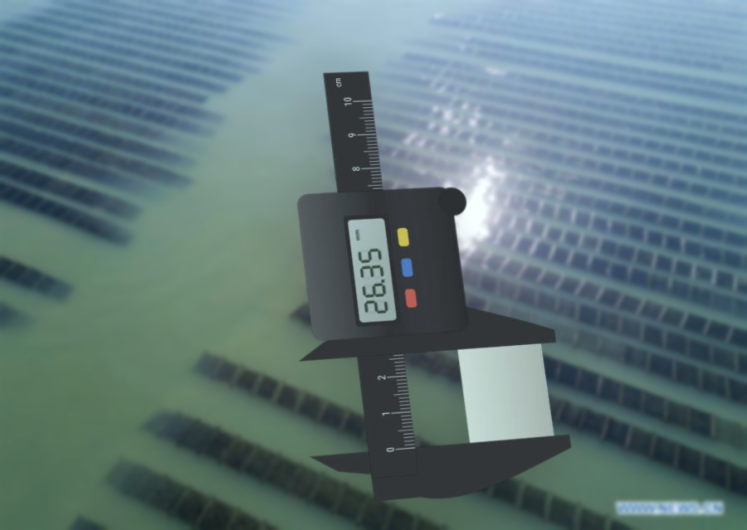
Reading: {"value": 26.35, "unit": "mm"}
